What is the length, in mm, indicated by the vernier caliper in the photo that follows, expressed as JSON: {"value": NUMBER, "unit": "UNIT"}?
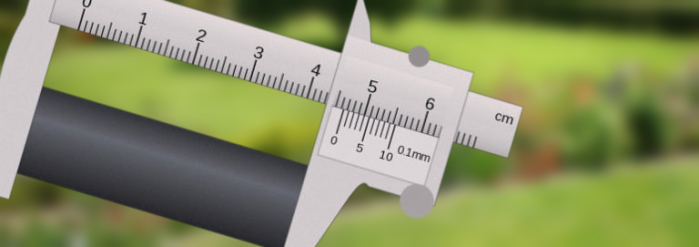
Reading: {"value": 46.4, "unit": "mm"}
